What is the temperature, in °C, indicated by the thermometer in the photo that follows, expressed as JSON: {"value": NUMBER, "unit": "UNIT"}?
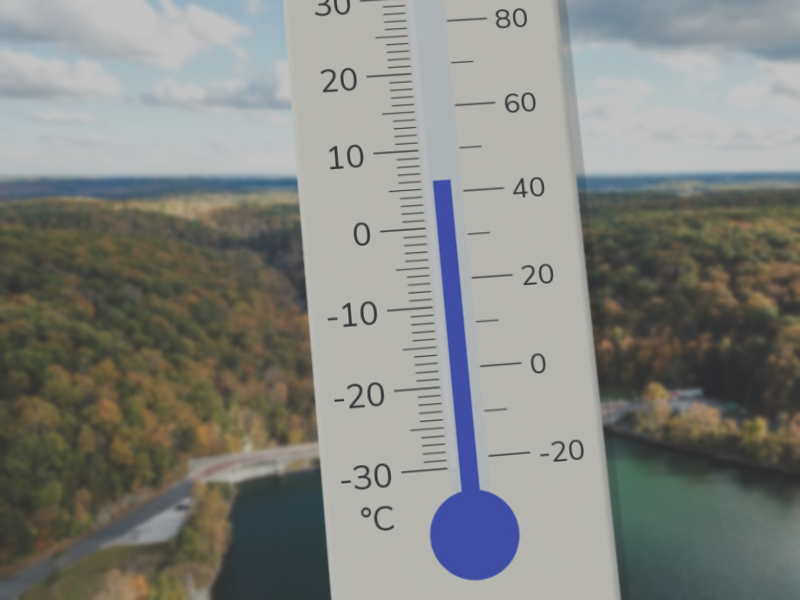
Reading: {"value": 6, "unit": "°C"}
